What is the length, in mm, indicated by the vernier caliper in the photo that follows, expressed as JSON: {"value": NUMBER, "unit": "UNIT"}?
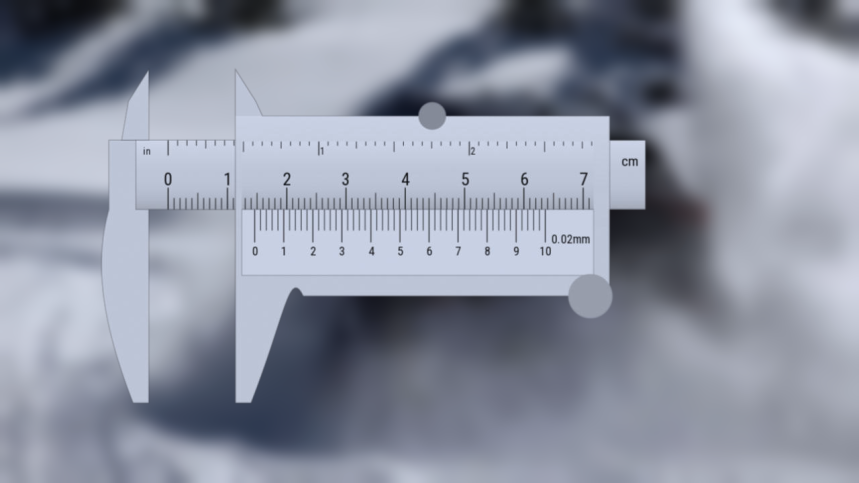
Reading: {"value": 14.6, "unit": "mm"}
